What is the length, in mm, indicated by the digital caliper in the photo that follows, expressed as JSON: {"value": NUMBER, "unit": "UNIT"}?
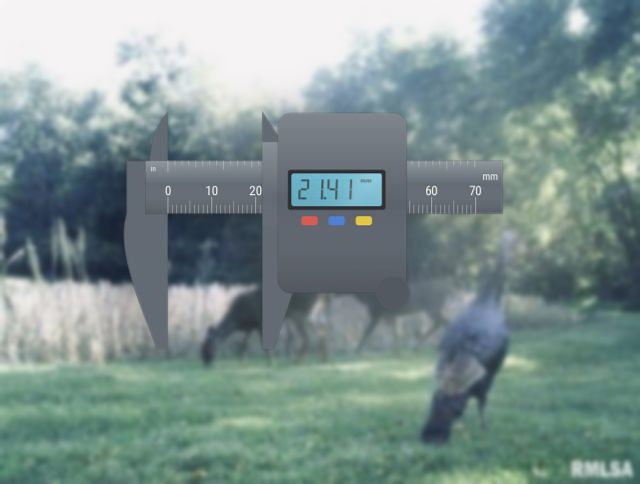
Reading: {"value": 21.41, "unit": "mm"}
